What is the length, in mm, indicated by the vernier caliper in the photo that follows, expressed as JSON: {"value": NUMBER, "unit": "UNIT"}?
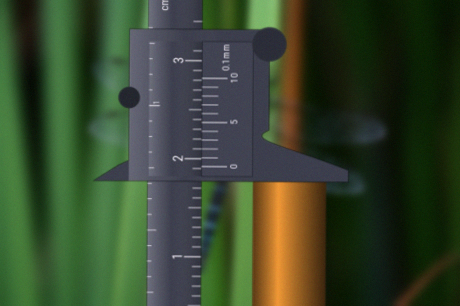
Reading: {"value": 19.2, "unit": "mm"}
